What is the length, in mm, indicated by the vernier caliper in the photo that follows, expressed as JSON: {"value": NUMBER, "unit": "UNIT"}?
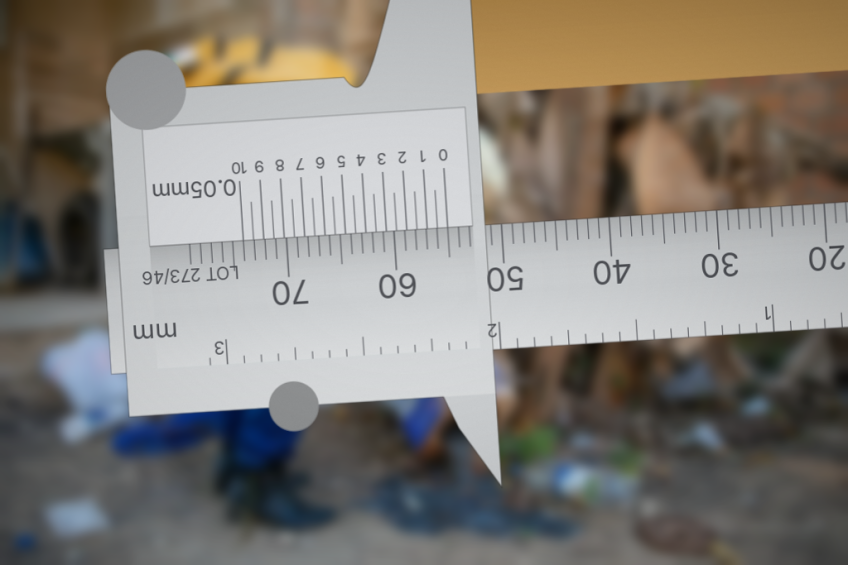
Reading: {"value": 55.0, "unit": "mm"}
